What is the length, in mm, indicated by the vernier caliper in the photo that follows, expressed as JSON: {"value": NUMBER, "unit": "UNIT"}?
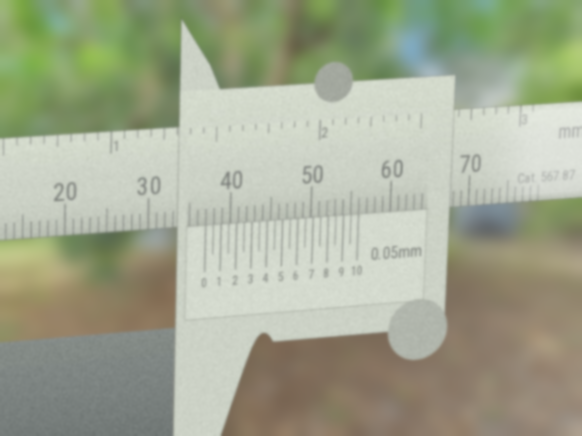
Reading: {"value": 37.0, "unit": "mm"}
